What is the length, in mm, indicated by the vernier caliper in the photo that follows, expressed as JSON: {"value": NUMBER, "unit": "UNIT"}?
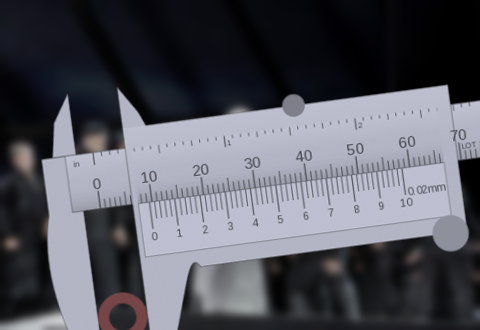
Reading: {"value": 9.5, "unit": "mm"}
